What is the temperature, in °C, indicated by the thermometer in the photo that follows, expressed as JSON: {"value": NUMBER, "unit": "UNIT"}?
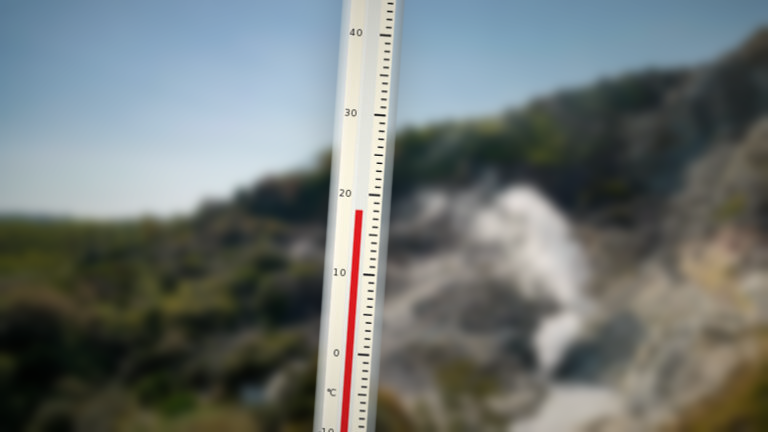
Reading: {"value": 18, "unit": "°C"}
